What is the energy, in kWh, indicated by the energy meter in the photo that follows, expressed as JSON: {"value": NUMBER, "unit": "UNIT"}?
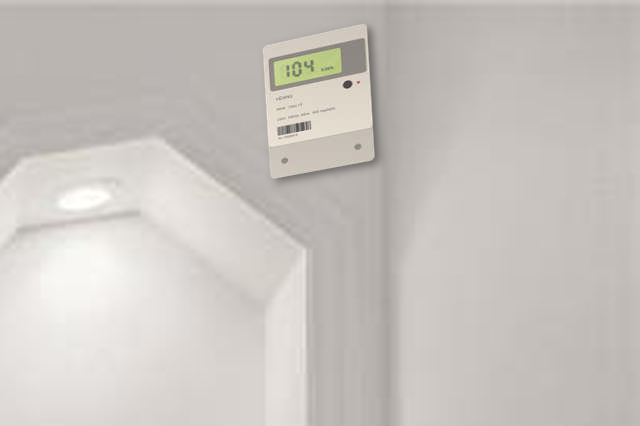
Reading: {"value": 104, "unit": "kWh"}
